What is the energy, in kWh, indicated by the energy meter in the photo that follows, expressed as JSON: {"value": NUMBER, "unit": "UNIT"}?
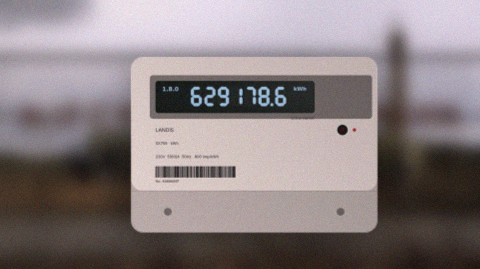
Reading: {"value": 629178.6, "unit": "kWh"}
